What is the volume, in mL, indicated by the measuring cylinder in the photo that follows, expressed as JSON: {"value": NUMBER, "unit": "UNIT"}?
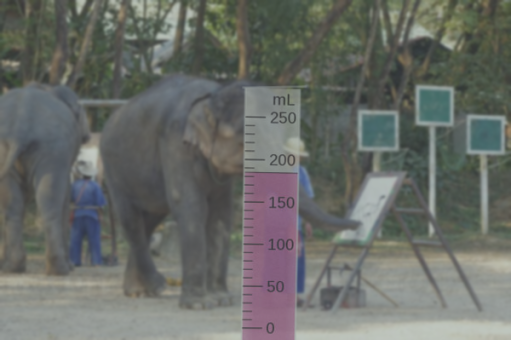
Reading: {"value": 185, "unit": "mL"}
